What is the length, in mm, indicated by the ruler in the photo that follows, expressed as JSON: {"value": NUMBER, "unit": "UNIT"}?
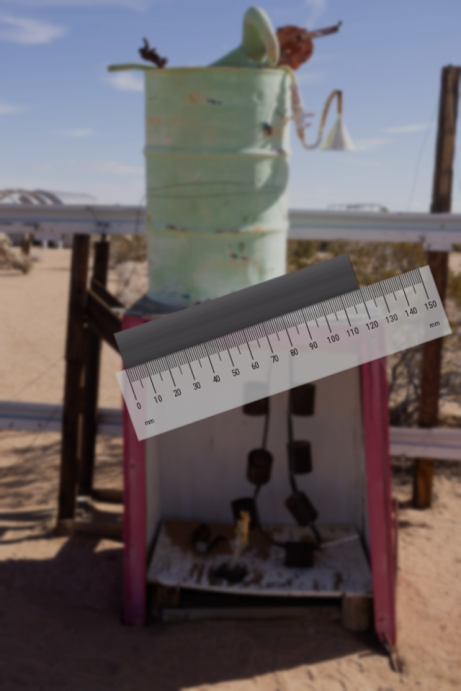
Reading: {"value": 120, "unit": "mm"}
